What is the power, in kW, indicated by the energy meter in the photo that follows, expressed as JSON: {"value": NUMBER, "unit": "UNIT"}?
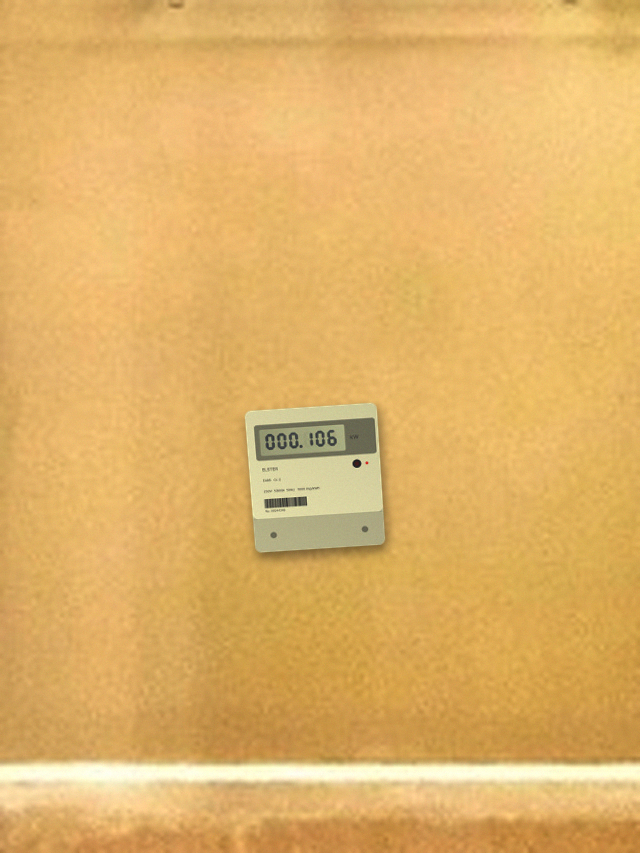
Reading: {"value": 0.106, "unit": "kW"}
